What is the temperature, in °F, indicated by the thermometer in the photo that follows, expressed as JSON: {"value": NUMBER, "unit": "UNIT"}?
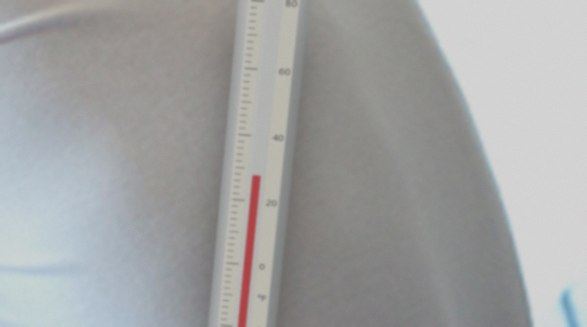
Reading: {"value": 28, "unit": "°F"}
